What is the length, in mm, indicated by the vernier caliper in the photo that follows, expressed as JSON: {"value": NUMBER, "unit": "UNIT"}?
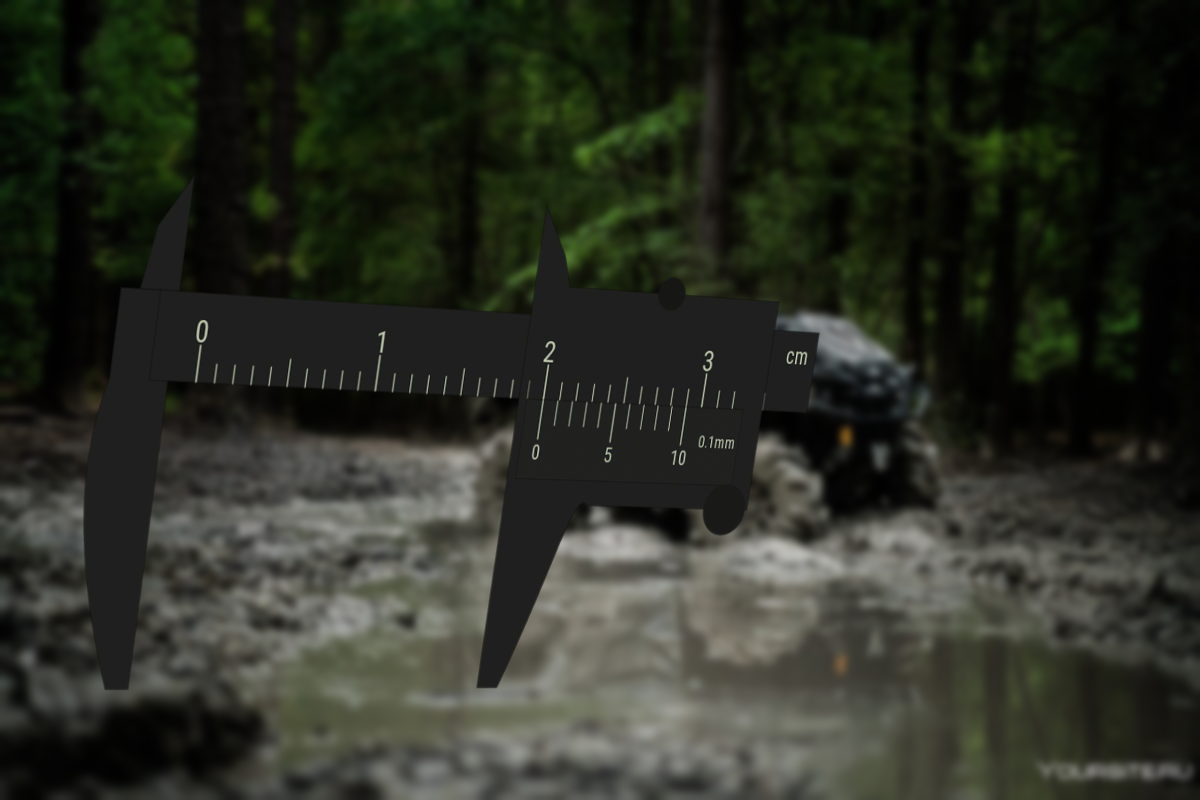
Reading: {"value": 20.0, "unit": "mm"}
